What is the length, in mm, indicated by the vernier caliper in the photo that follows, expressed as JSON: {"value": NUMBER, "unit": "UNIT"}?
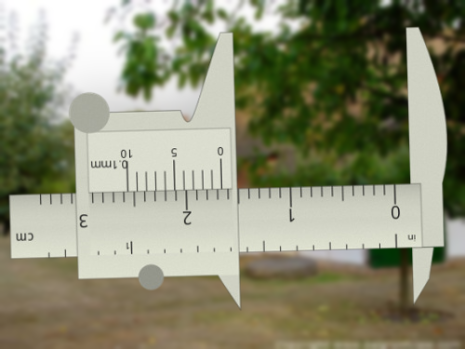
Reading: {"value": 16.6, "unit": "mm"}
